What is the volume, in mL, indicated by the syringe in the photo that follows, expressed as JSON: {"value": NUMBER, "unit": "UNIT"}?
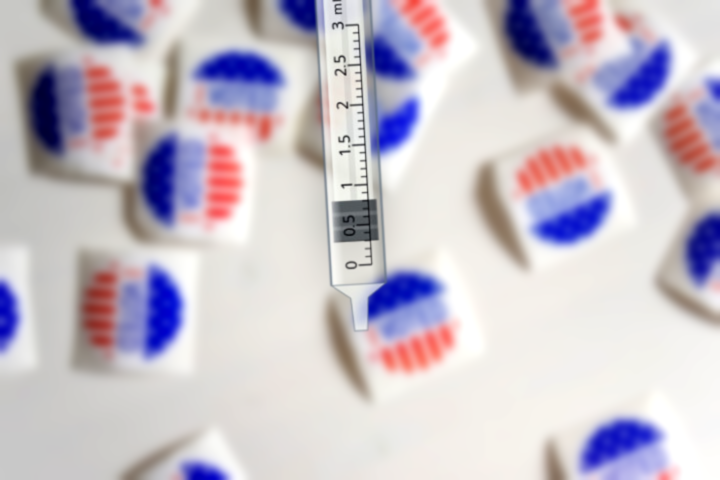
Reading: {"value": 0.3, "unit": "mL"}
